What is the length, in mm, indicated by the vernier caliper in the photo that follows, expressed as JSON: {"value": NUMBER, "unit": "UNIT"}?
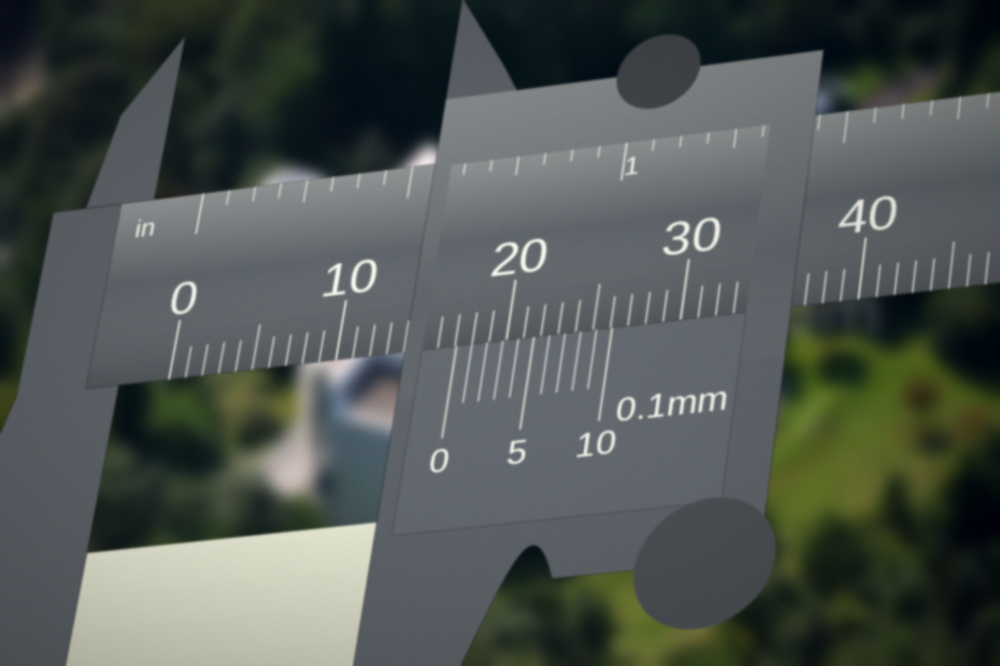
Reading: {"value": 17.1, "unit": "mm"}
